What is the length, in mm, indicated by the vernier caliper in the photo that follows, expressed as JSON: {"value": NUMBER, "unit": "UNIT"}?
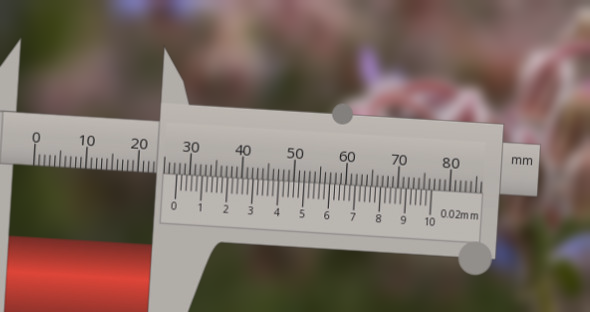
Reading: {"value": 27.5, "unit": "mm"}
